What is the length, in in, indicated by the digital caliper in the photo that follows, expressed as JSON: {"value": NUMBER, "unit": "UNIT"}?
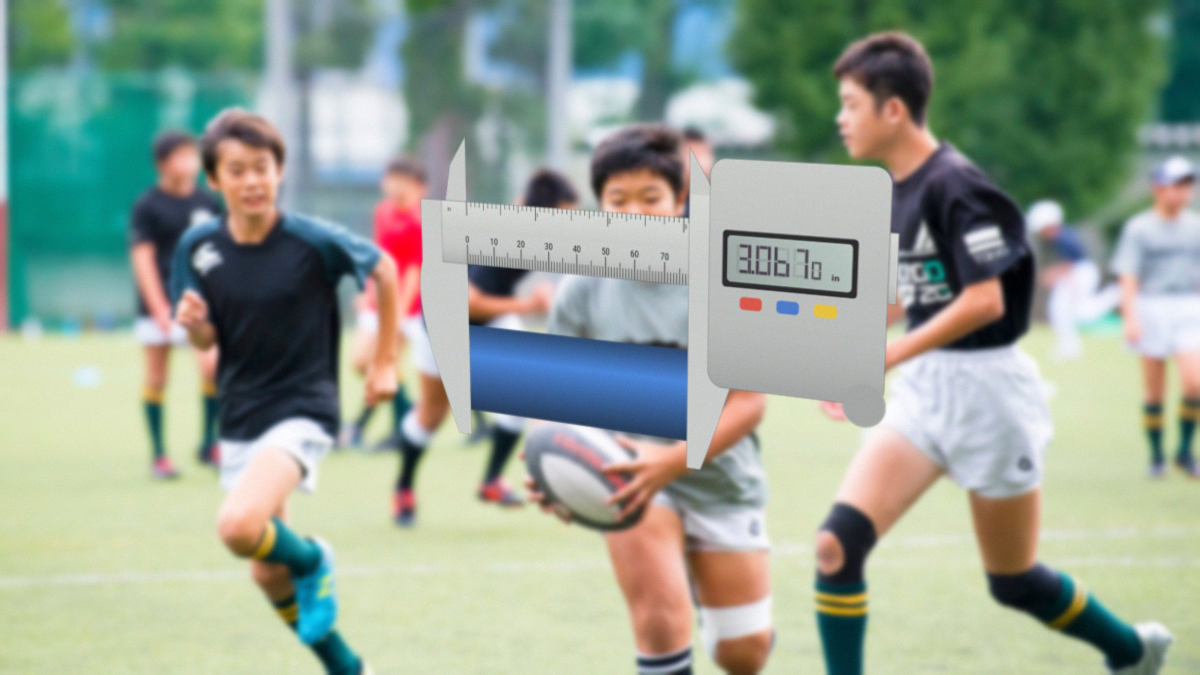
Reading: {"value": 3.0670, "unit": "in"}
